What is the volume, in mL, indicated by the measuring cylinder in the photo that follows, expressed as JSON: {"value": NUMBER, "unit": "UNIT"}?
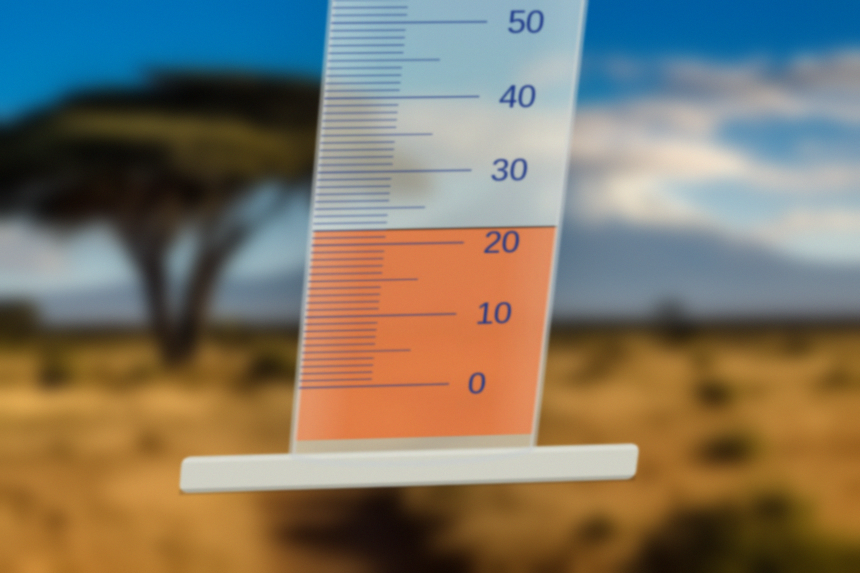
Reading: {"value": 22, "unit": "mL"}
